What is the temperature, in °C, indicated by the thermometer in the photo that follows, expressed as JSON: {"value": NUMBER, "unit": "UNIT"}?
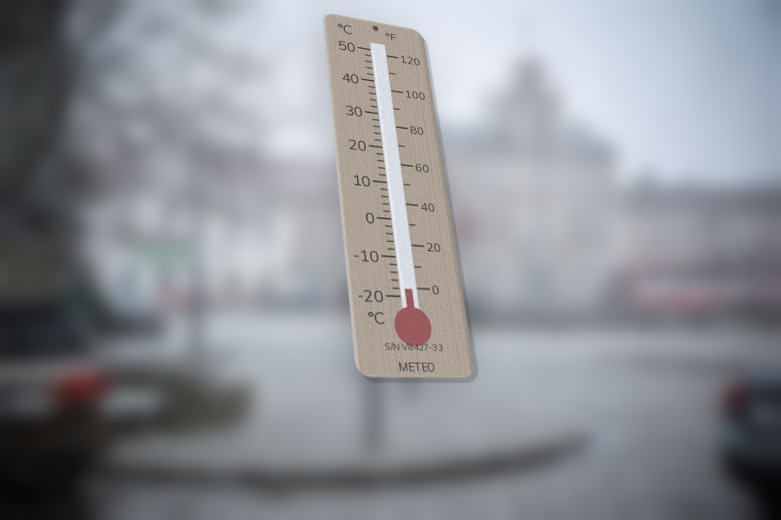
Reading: {"value": -18, "unit": "°C"}
